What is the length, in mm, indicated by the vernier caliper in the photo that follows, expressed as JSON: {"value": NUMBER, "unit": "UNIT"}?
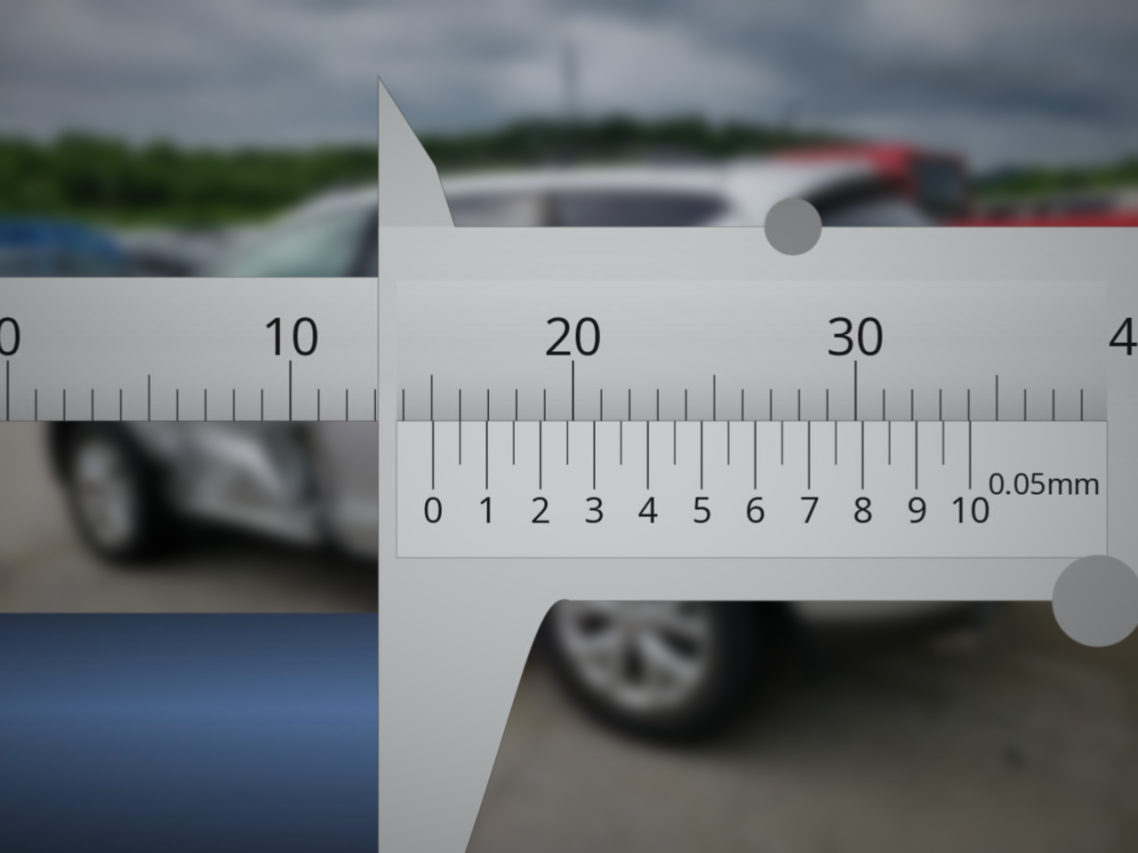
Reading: {"value": 15.05, "unit": "mm"}
